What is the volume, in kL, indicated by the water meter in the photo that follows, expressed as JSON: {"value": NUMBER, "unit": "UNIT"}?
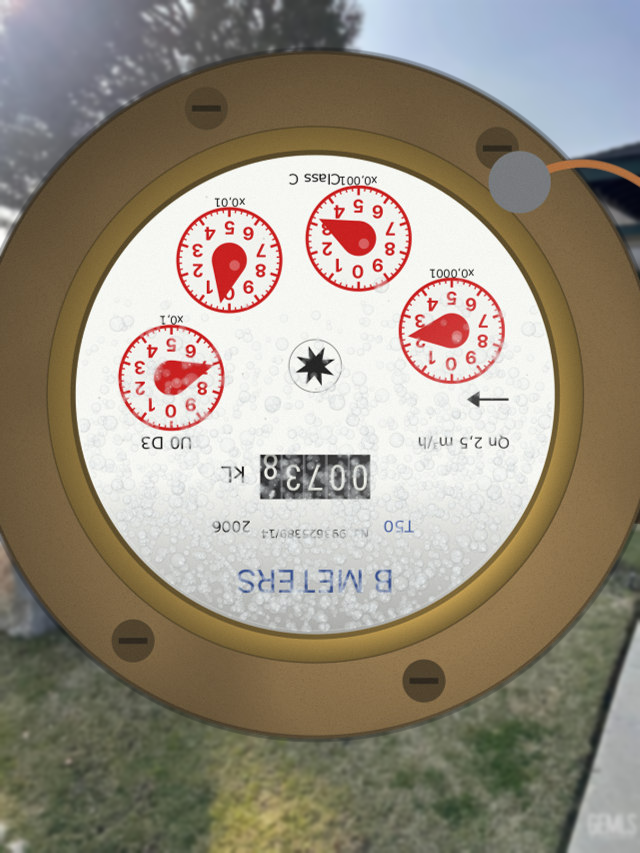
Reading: {"value": 737.7032, "unit": "kL"}
